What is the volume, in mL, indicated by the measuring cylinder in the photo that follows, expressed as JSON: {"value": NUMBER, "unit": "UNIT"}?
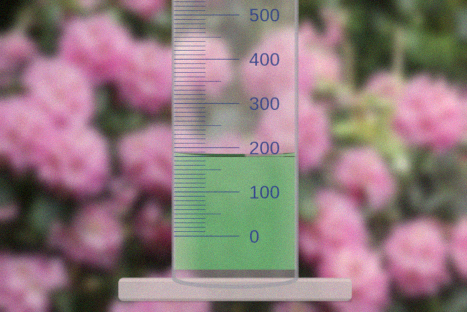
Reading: {"value": 180, "unit": "mL"}
